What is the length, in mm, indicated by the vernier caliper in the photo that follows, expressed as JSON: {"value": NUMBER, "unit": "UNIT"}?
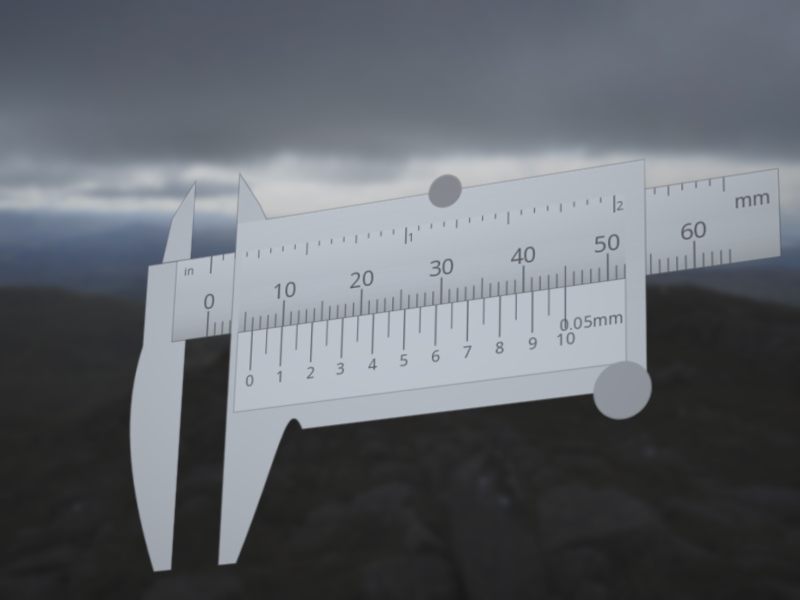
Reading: {"value": 6.0, "unit": "mm"}
